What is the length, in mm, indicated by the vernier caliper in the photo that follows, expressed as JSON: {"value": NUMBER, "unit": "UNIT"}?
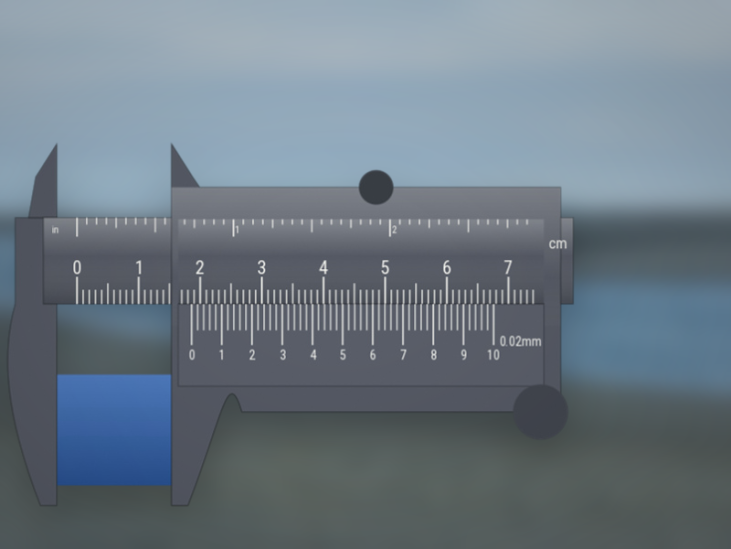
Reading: {"value": 18.6, "unit": "mm"}
